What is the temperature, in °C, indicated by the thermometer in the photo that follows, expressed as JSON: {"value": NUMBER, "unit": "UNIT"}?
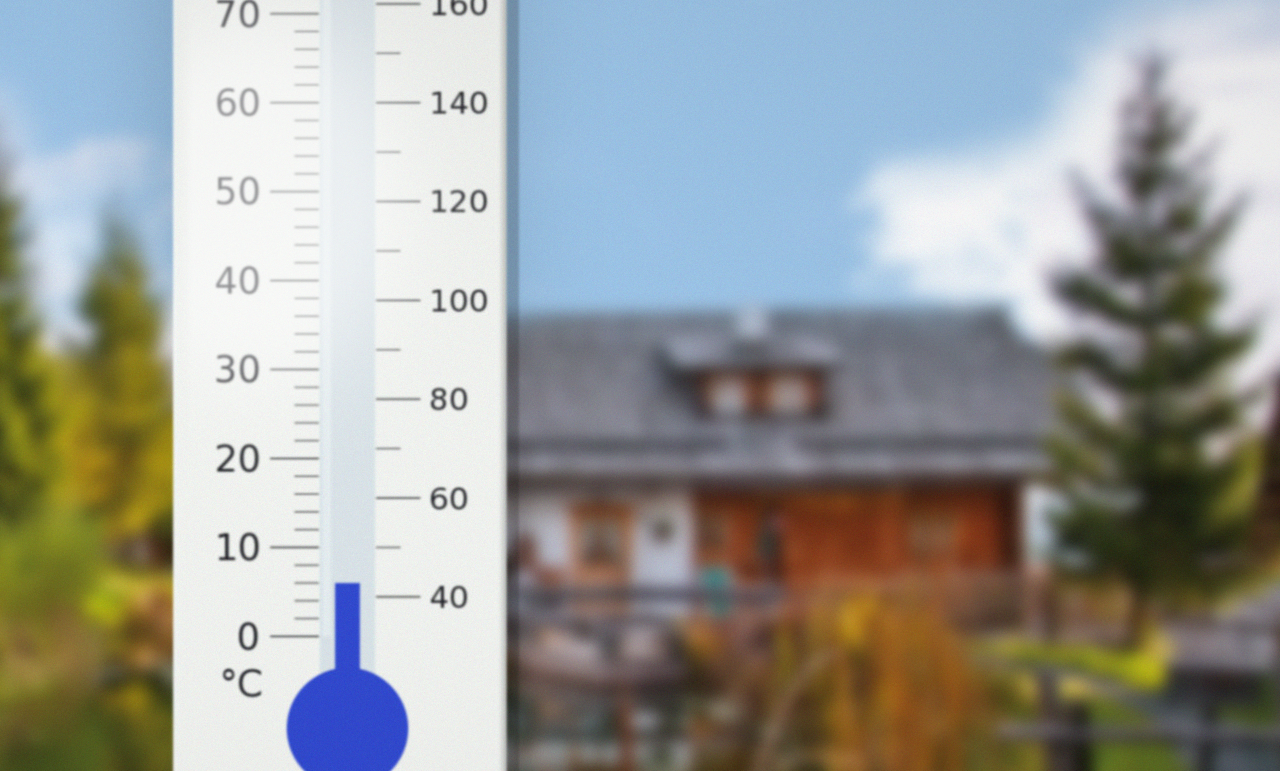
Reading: {"value": 6, "unit": "°C"}
